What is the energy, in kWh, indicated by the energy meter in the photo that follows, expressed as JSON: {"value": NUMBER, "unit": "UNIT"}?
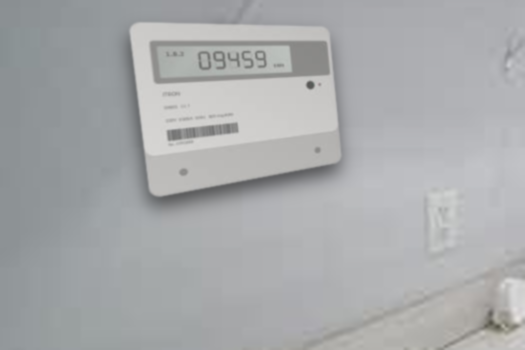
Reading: {"value": 9459, "unit": "kWh"}
